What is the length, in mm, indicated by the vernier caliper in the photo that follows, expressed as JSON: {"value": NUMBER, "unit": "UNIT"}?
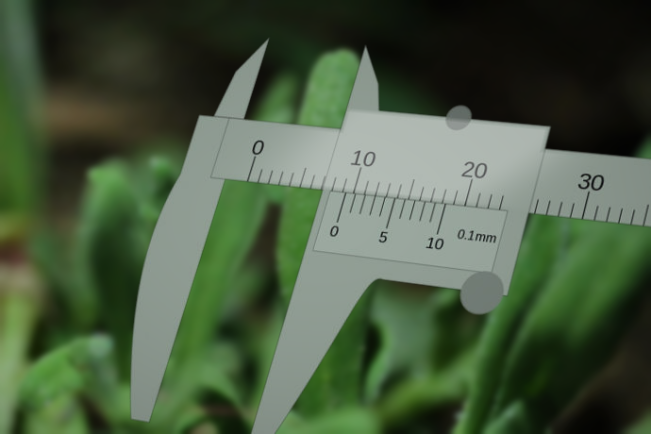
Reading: {"value": 9.3, "unit": "mm"}
